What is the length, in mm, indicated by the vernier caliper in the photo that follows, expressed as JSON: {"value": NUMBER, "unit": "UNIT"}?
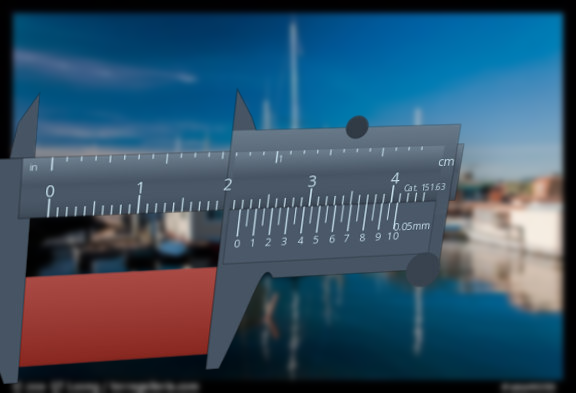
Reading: {"value": 21.8, "unit": "mm"}
